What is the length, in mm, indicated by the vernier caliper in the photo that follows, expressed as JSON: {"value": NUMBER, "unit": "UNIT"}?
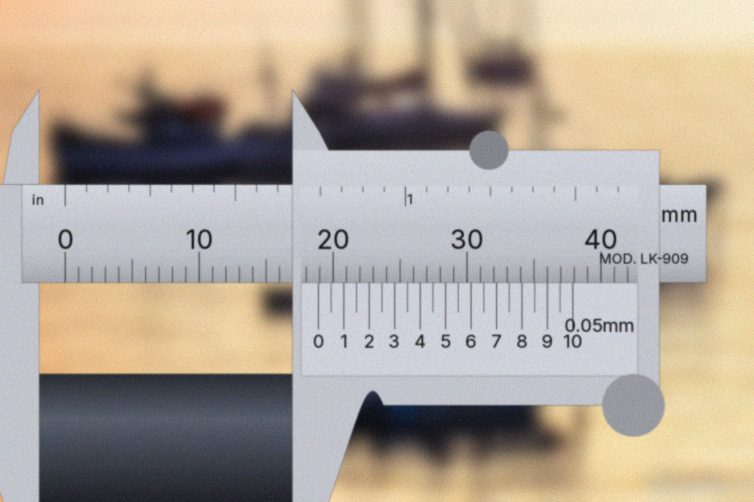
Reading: {"value": 18.9, "unit": "mm"}
